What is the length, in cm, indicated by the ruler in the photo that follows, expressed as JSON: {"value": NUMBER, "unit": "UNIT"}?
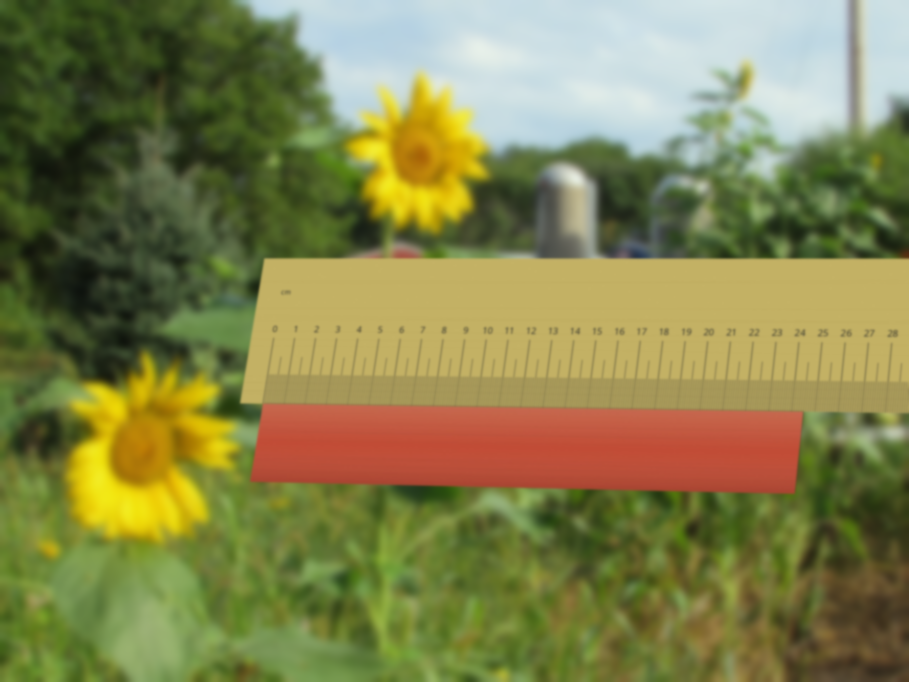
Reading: {"value": 24.5, "unit": "cm"}
